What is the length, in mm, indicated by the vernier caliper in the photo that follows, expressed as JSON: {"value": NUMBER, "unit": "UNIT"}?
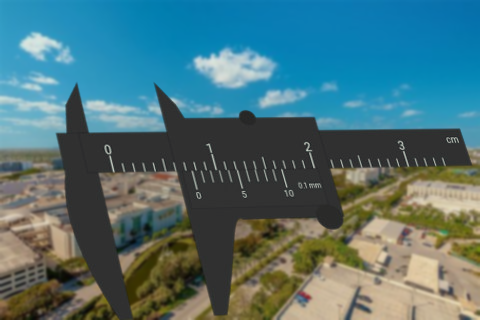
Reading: {"value": 7.6, "unit": "mm"}
